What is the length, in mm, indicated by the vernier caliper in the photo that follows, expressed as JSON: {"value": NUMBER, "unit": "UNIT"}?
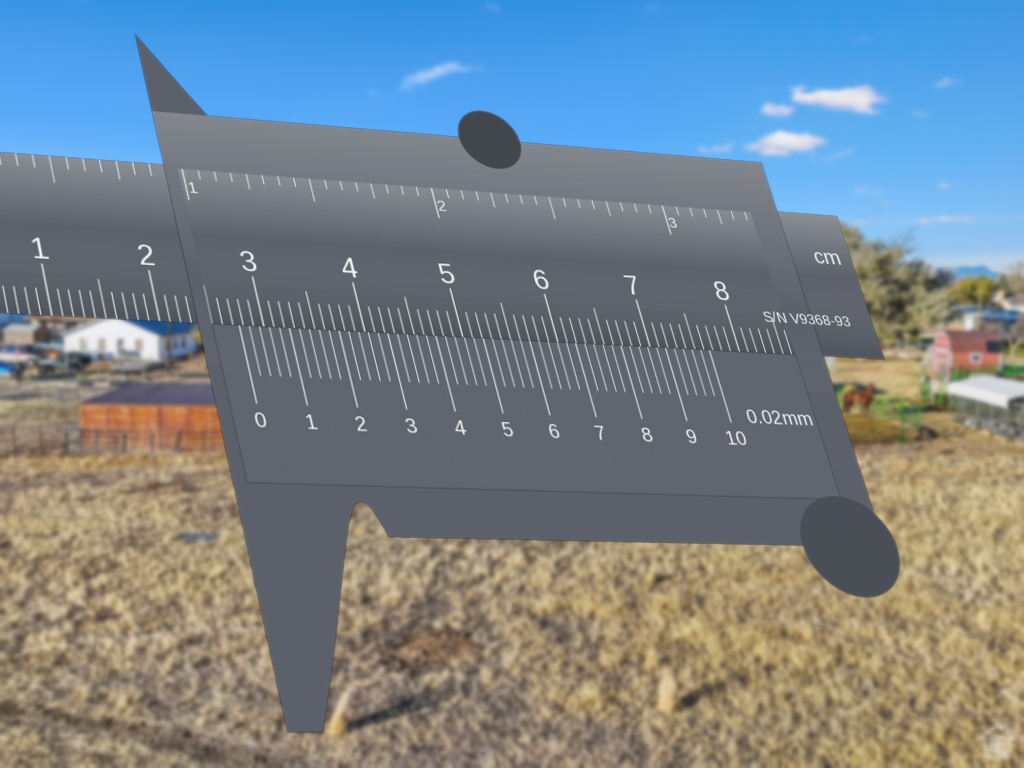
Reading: {"value": 27.6, "unit": "mm"}
